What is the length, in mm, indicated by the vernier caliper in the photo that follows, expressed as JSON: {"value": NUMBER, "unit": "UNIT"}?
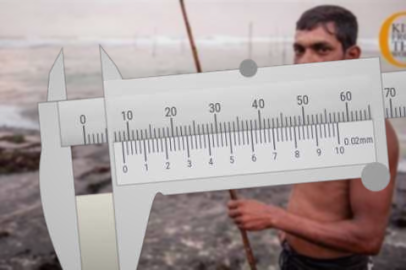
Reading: {"value": 8.5, "unit": "mm"}
